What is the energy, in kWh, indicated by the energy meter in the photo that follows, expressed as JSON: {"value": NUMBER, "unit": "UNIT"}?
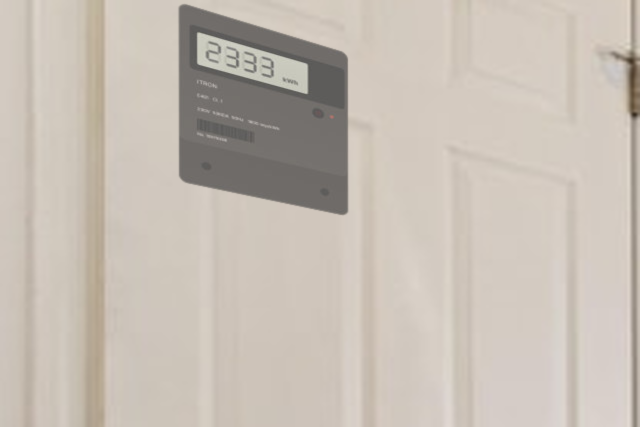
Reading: {"value": 2333, "unit": "kWh"}
